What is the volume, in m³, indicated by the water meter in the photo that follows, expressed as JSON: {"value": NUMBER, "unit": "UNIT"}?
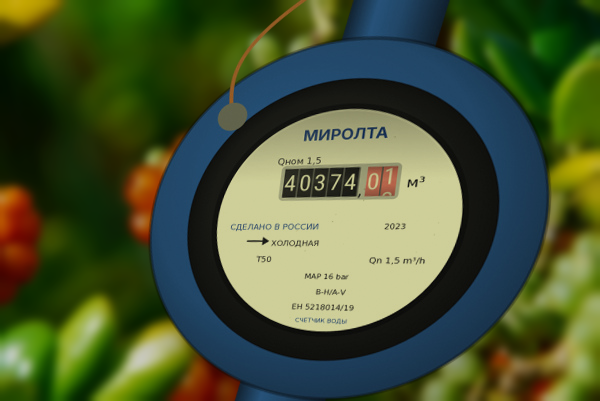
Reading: {"value": 40374.01, "unit": "m³"}
